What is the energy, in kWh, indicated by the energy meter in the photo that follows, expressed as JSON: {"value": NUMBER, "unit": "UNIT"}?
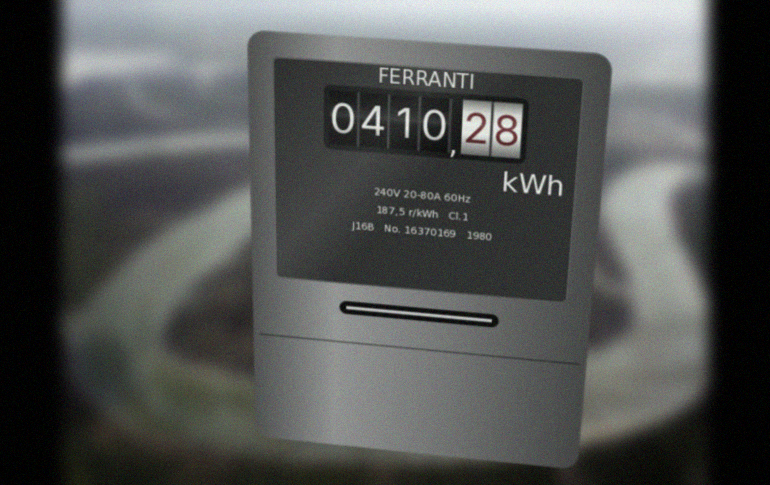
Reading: {"value": 410.28, "unit": "kWh"}
